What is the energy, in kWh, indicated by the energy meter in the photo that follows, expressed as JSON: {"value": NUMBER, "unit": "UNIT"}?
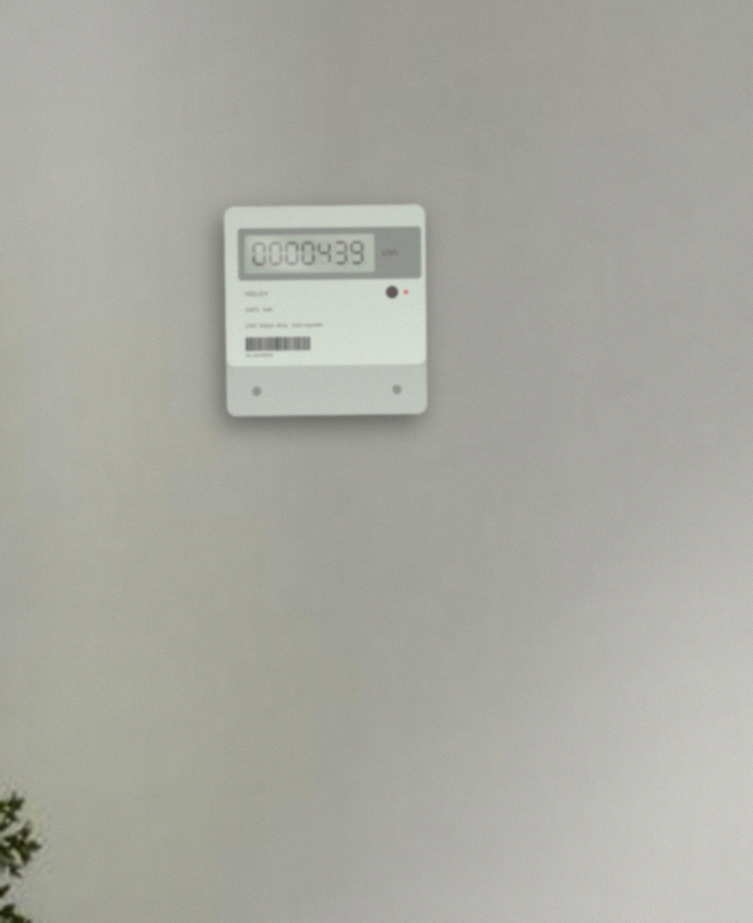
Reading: {"value": 439, "unit": "kWh"}
